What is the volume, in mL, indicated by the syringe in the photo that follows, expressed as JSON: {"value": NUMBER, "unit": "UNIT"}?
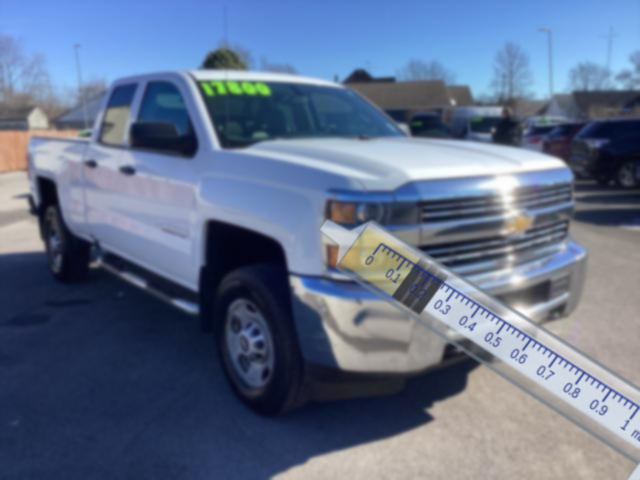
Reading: {"value": 0.14, "unit": "mL"}
